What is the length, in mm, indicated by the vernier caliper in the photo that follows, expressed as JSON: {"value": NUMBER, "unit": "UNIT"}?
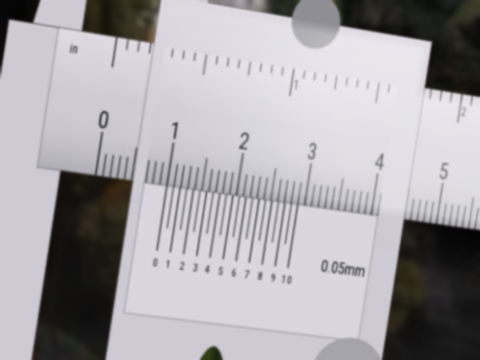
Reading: {"value": 10.0, "unit": "mm"}
